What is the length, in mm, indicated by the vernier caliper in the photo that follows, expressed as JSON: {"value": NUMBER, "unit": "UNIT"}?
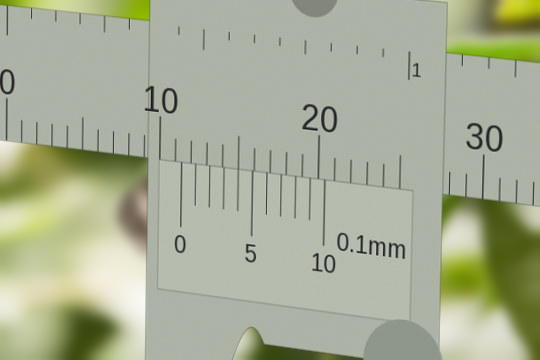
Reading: {"value": 11.4, "unit": "mm"}
